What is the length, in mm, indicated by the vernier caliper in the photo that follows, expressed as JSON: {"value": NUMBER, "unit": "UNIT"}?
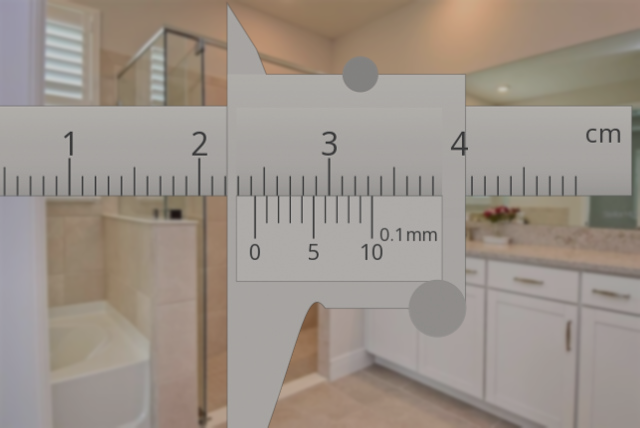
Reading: {"value": 24.3, "unit": "mm"}
